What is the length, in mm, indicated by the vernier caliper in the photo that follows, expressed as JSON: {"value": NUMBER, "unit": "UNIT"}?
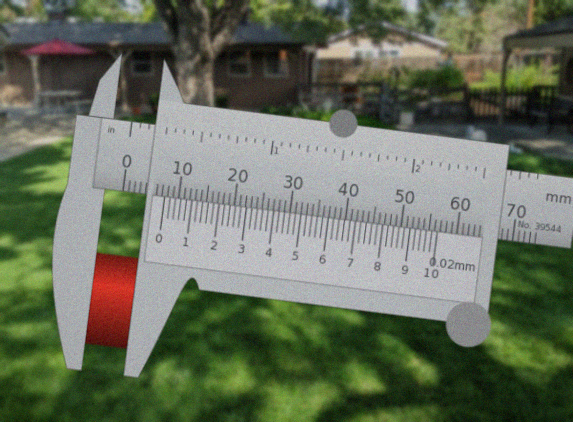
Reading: {"value": 7.5, "unit": "mm"}
